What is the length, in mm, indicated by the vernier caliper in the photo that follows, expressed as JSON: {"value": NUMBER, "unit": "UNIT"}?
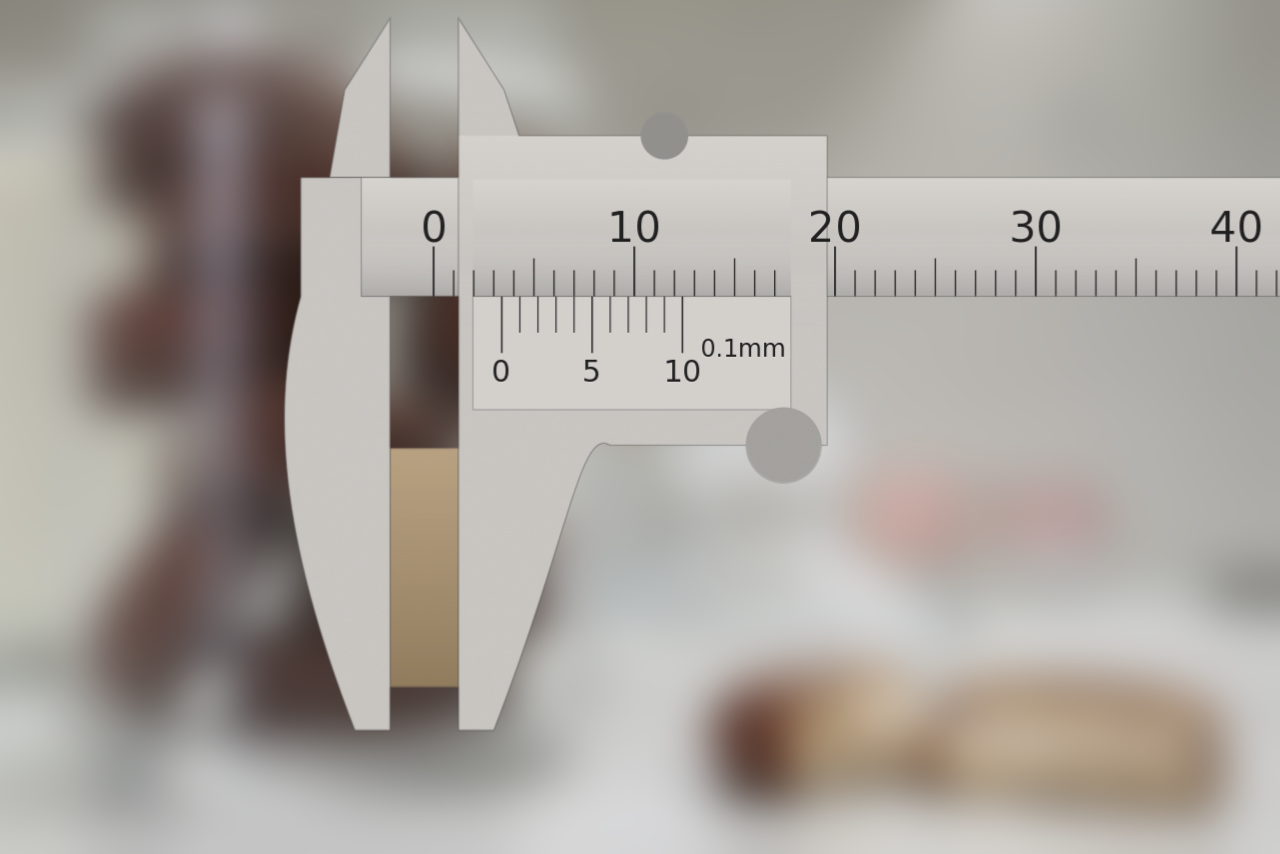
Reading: {"value": 3.4, "unit": "mm"}
